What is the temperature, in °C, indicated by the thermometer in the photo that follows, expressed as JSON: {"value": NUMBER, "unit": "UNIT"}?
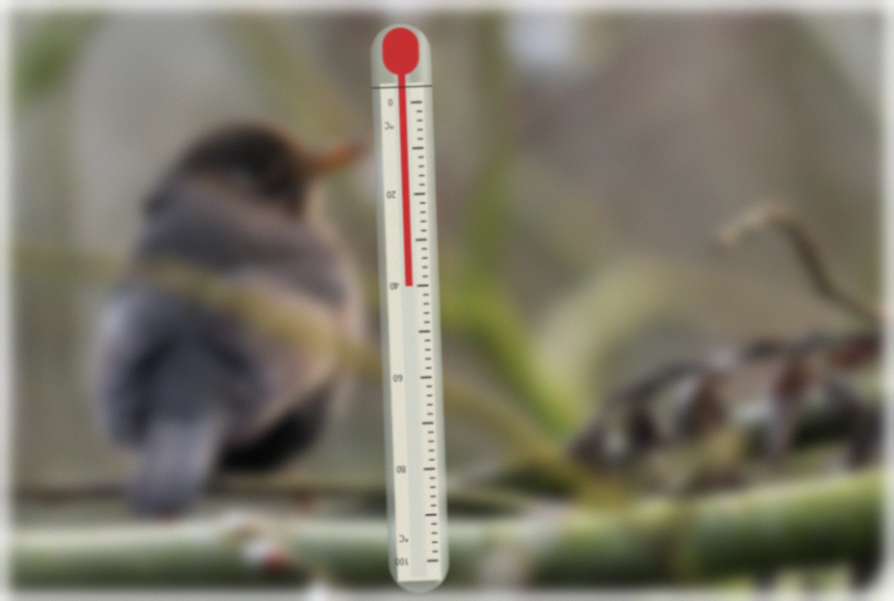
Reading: {"value": 40, "unit": "°C"}
